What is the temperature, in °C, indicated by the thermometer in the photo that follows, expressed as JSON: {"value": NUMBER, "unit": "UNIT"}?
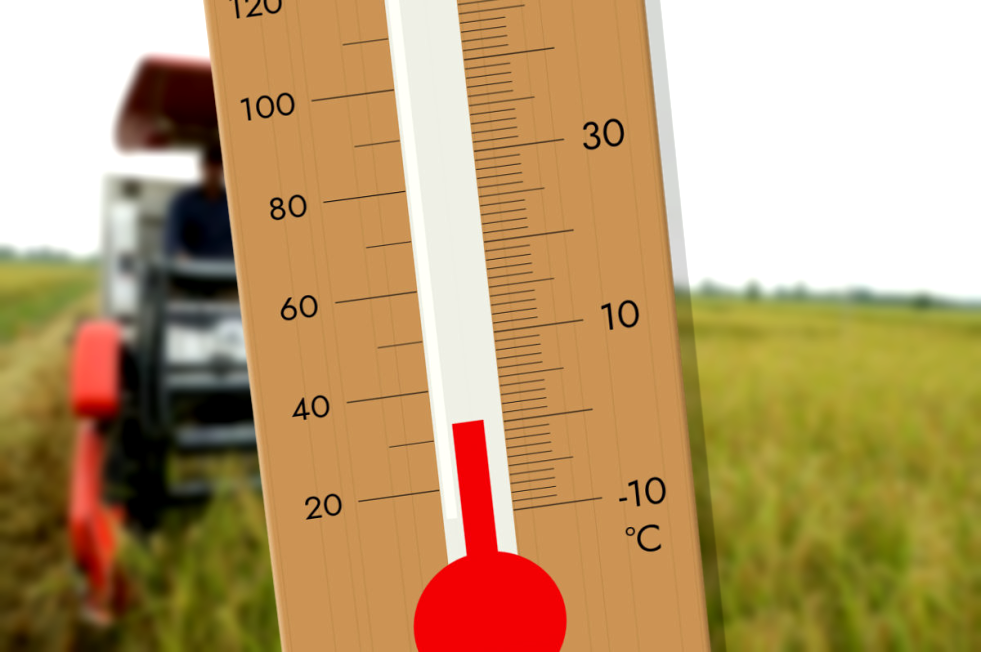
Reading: {"value": 0.5, "unit": "°C"}
